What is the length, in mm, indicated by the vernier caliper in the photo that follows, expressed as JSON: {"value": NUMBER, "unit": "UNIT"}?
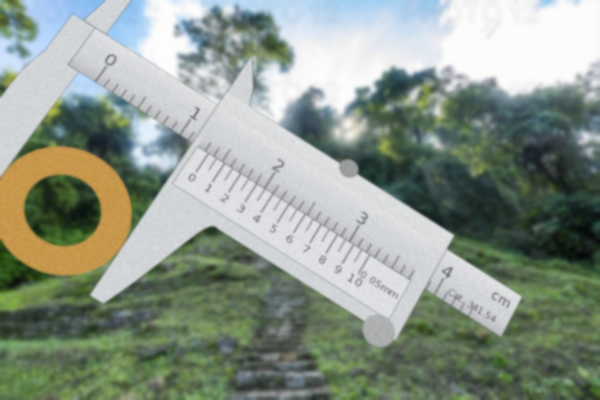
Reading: {"value": 13.4, "unit": "mm"}
